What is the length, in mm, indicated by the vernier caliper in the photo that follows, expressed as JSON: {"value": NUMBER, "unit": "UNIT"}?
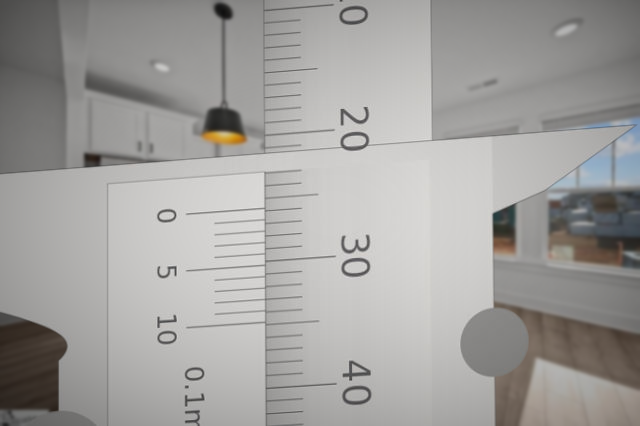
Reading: {"value": 25.8, "unit": "mm"}
